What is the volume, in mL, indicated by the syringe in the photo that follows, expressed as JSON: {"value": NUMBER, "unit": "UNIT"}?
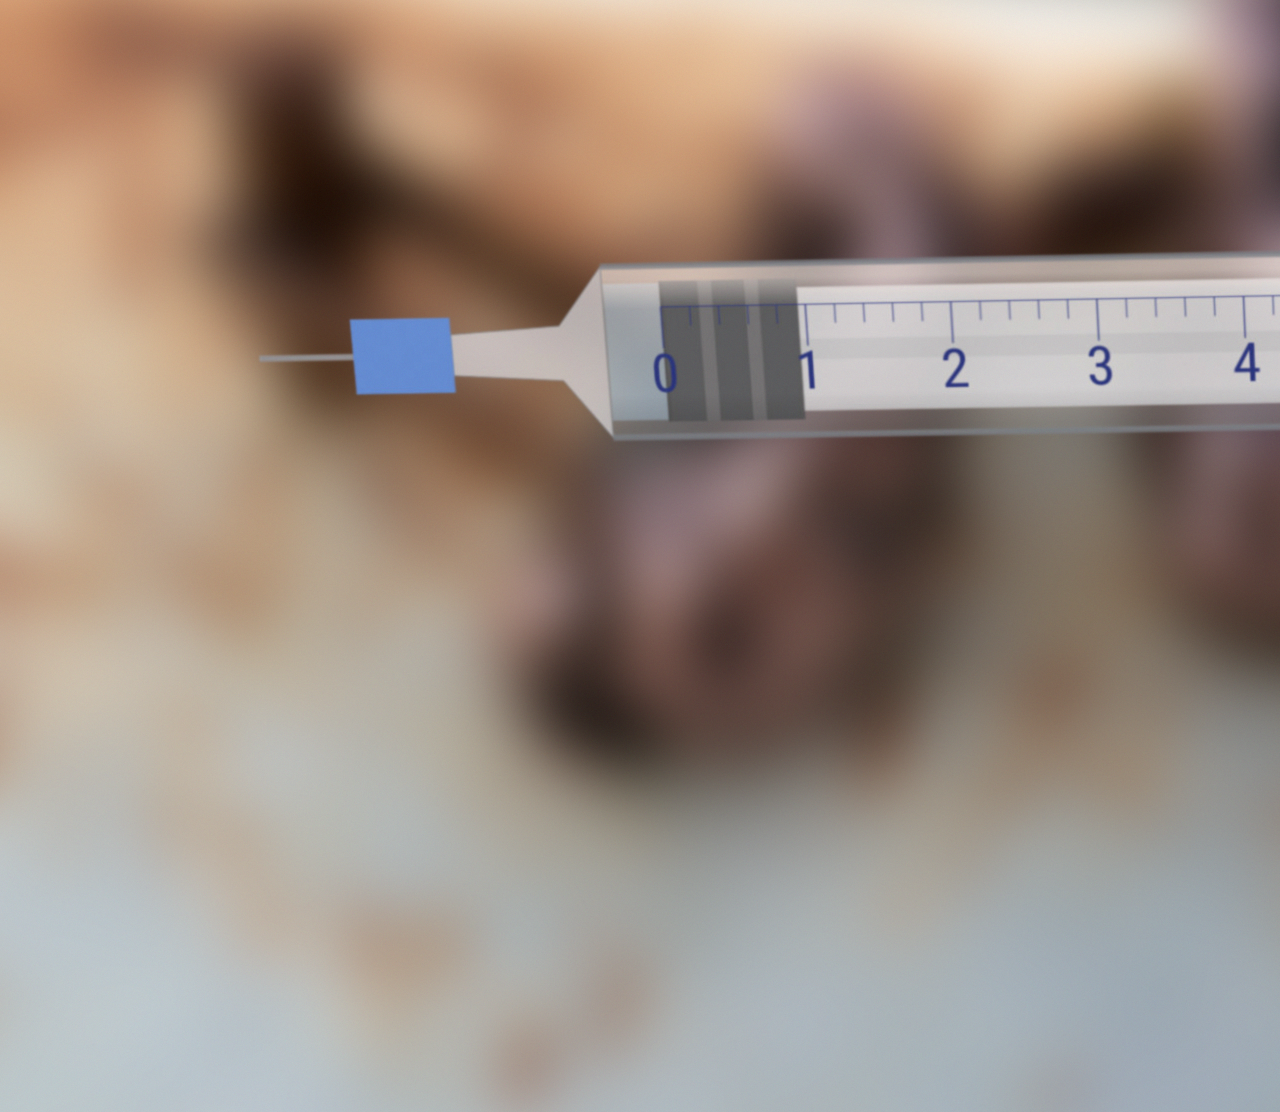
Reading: {"value": 0, "unit": "mL"}
